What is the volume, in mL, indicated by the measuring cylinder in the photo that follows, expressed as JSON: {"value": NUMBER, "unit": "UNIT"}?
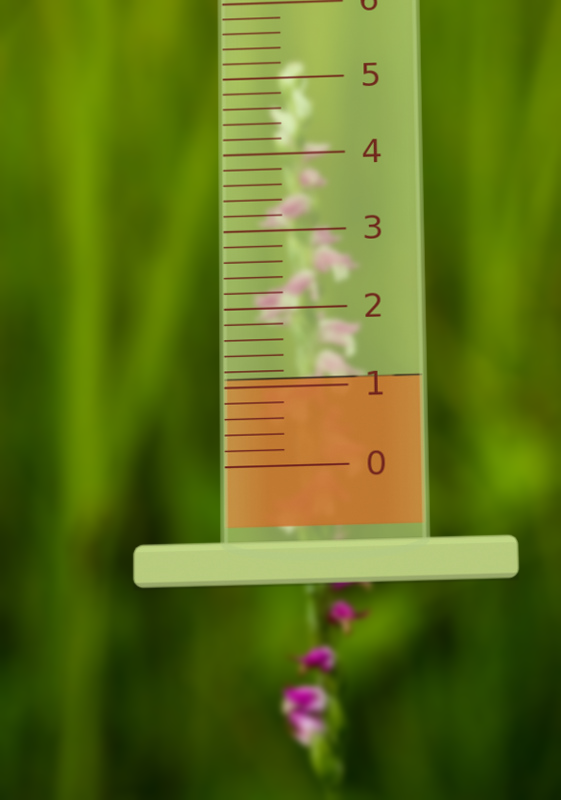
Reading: {"value": 1.1, "unit": "mL"}
